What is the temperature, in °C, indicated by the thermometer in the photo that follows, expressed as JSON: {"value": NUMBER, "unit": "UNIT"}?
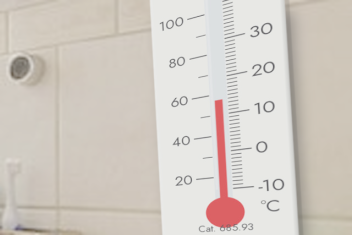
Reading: {"value": 14, "unit": "°C"}
